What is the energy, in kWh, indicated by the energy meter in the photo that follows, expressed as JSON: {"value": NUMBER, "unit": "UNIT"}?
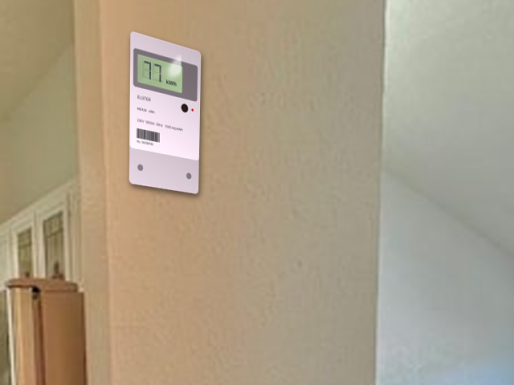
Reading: {"value": 77, "unit": "kWh"}
